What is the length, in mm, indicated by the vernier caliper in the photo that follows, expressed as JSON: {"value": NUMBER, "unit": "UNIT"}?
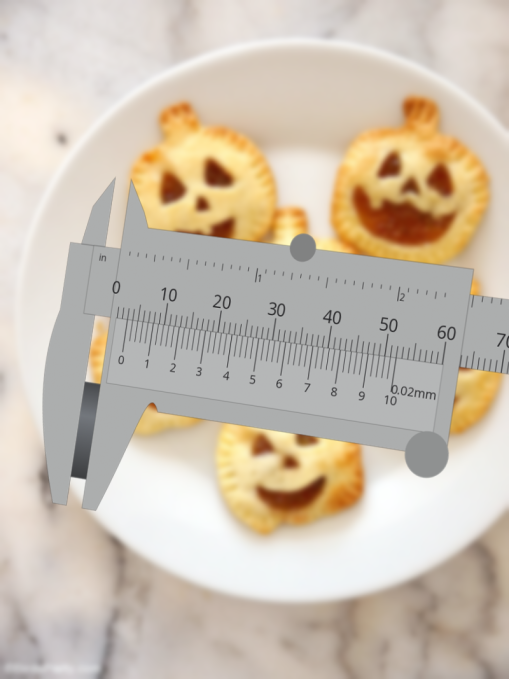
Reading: {"value": 3.0, "unit": "mm"}
